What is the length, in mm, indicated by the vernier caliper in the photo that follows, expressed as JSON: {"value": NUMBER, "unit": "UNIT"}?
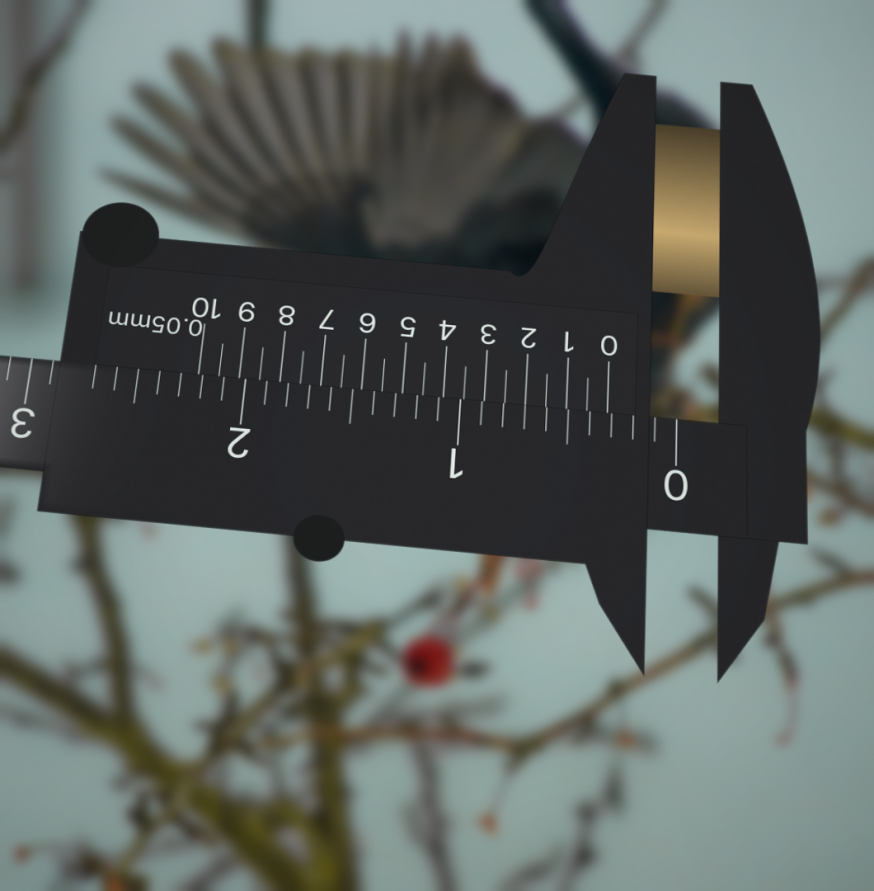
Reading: {"value": 3.20, "unit": "mm"}
